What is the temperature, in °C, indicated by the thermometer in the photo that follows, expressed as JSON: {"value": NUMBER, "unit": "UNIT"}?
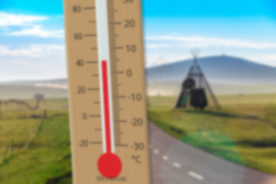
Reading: {"value": 5, "unit": "°C"}
